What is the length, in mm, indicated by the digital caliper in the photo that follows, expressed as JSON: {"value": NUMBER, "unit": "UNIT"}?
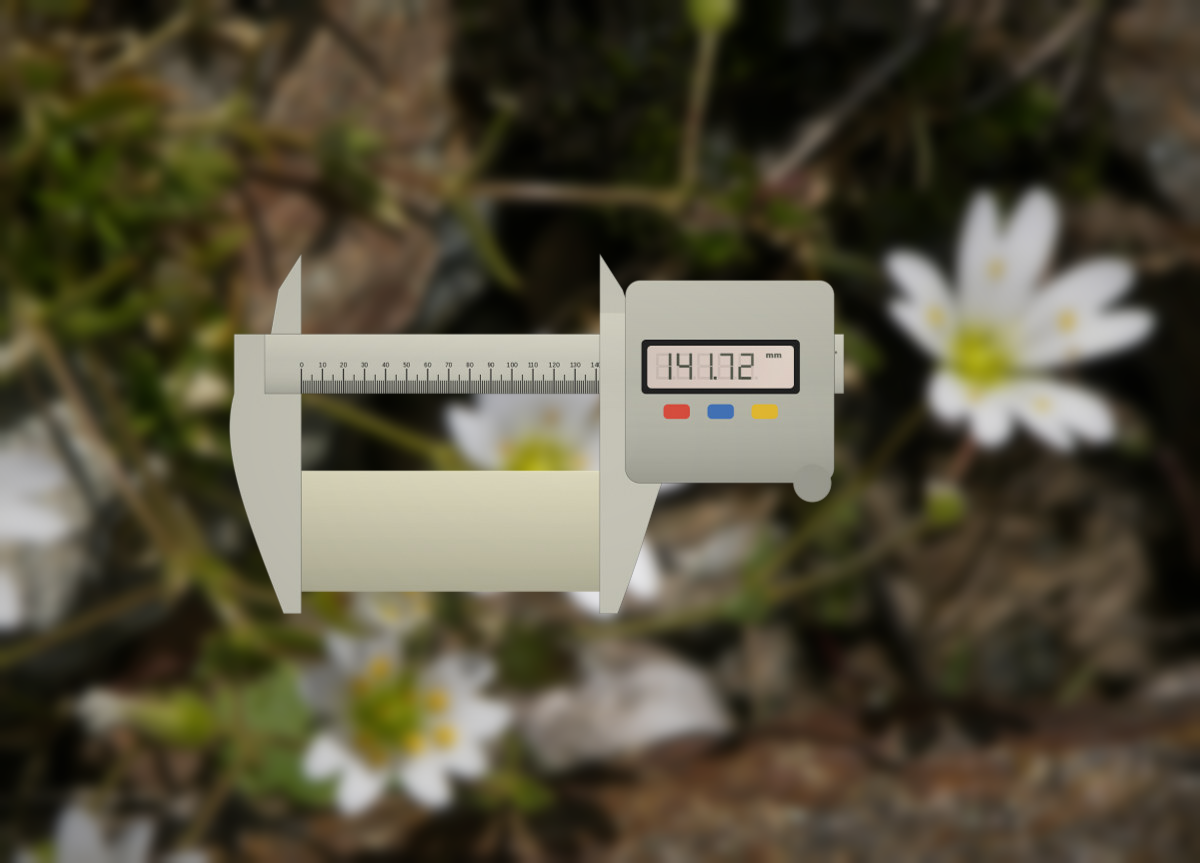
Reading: {"value": 141.72, "unit": "mm"}
